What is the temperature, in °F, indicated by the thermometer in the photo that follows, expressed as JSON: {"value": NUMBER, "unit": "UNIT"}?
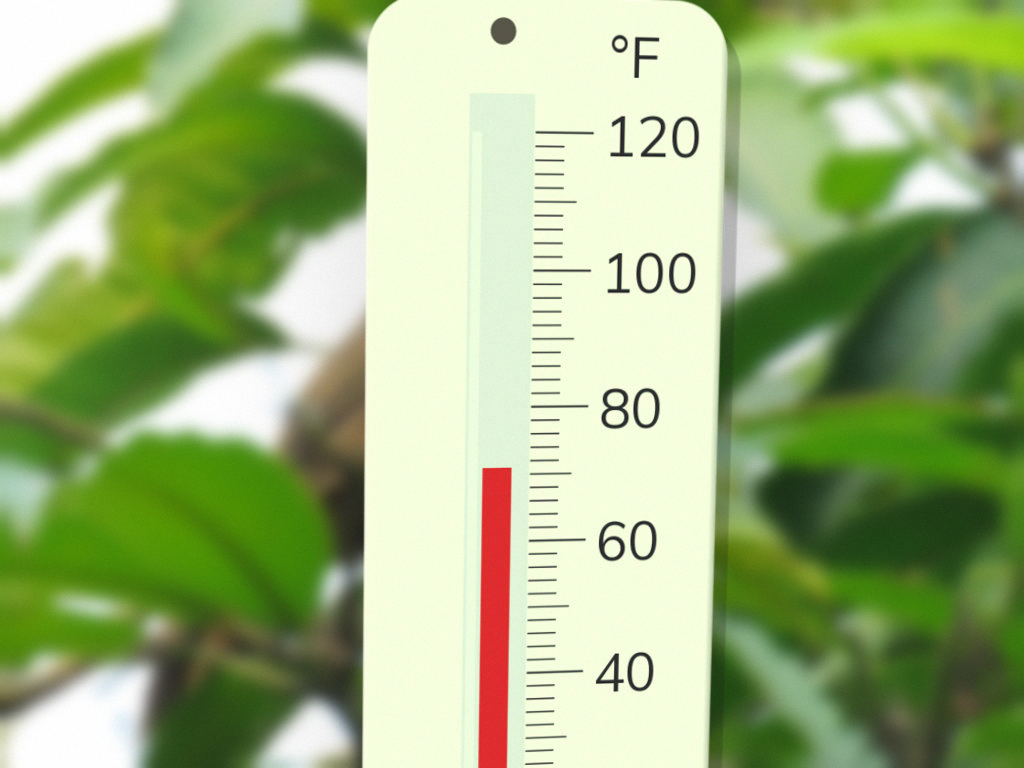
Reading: {"value": 71, "unit": "°F"}
